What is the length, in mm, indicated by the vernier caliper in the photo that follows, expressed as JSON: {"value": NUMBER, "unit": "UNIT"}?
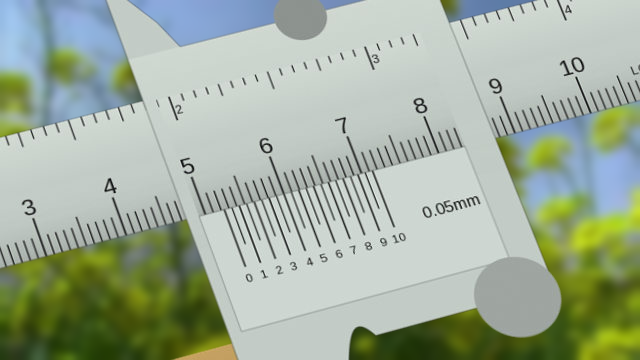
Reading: {"value": 52.4, "unit": "mm"}
